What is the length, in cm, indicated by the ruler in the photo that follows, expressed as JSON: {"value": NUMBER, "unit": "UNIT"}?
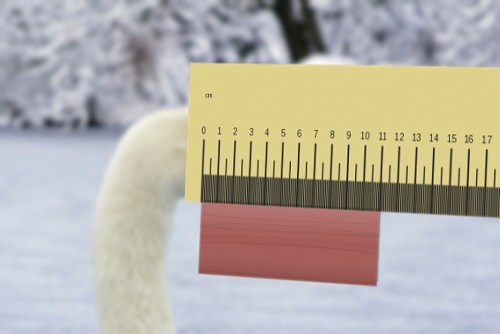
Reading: {"value": 11, "unit": "cm"}
